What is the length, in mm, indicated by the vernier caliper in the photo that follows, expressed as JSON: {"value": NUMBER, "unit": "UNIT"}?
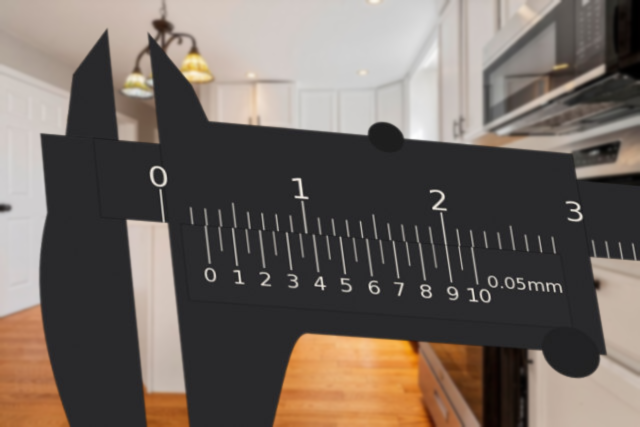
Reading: {"value": 2.9, "unit": "mm"}
